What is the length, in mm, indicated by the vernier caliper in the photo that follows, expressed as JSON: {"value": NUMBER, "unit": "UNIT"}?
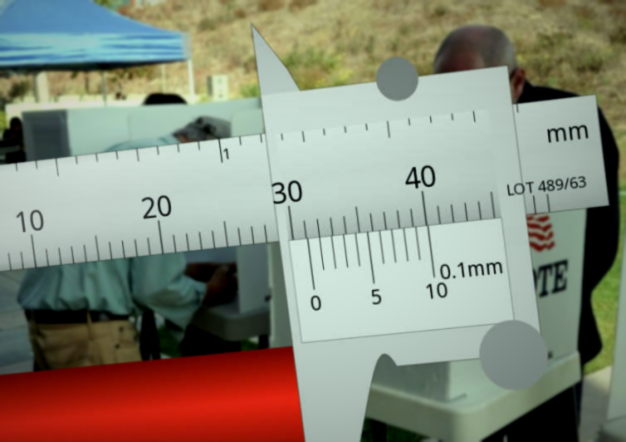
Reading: {"value": 31.1, "unit": "mm"}
